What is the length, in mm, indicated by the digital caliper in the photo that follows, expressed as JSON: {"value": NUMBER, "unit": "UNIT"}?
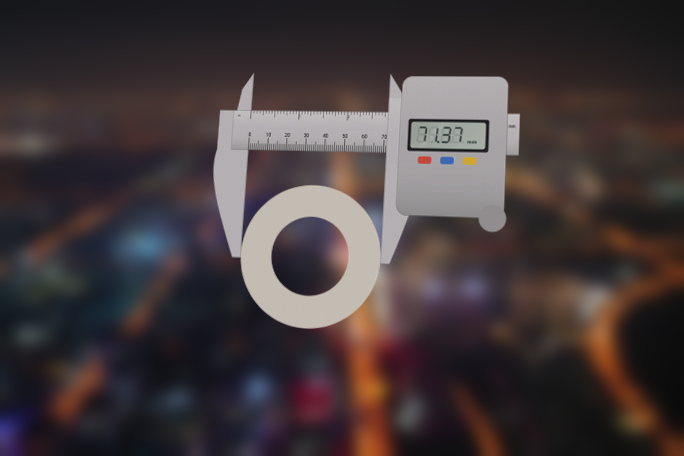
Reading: {"value": 71.37, "unit": "mm"}
